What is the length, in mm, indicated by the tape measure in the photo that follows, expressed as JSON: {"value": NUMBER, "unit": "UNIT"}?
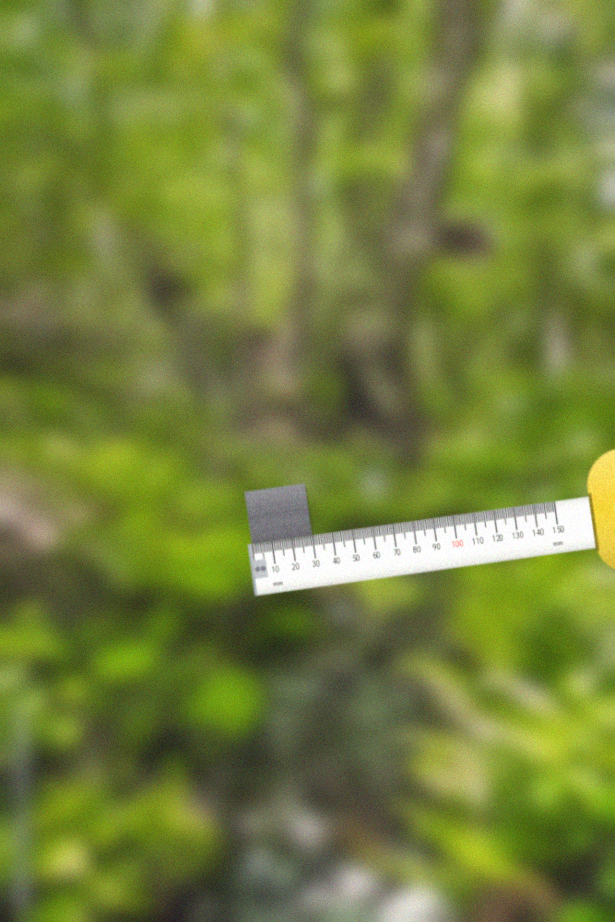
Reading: {"value": 30, "unit": "mm"}
